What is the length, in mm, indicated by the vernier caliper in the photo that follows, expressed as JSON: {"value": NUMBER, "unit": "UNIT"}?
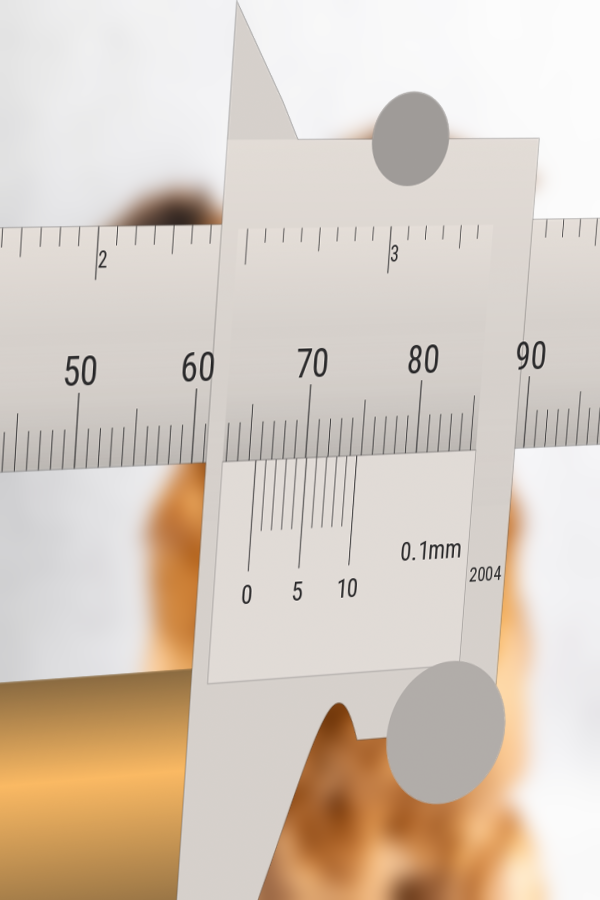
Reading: {"value": 65.6, "unit": "mm"}
